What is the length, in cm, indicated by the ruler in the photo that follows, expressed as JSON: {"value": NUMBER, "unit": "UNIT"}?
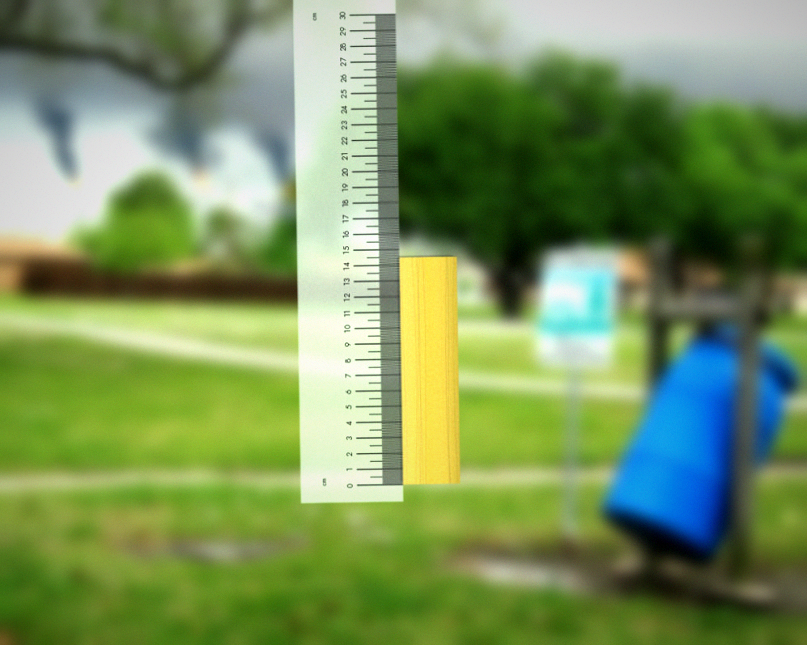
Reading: {"value": 14.5, "unit": "cm"}
